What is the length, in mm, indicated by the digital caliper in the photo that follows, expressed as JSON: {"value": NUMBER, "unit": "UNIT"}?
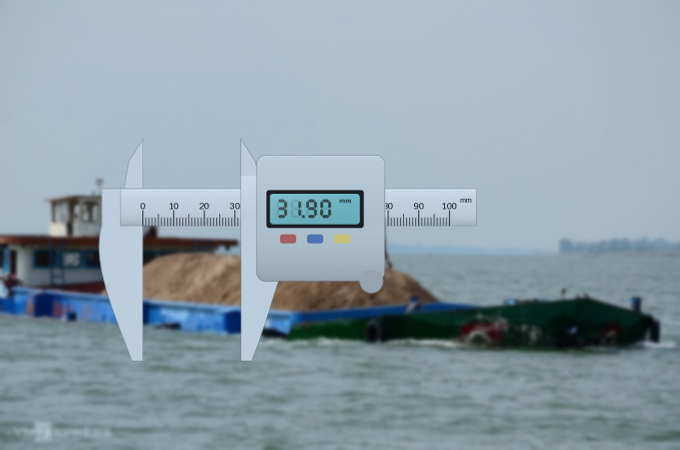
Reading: {"value": 31.90, "unit": "mm"}
